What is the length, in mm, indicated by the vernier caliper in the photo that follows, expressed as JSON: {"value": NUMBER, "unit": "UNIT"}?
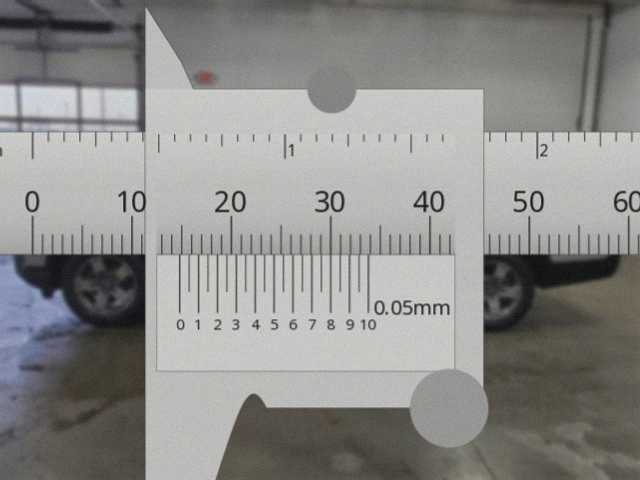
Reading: {"value": 14.8, "unit": "mm"}
